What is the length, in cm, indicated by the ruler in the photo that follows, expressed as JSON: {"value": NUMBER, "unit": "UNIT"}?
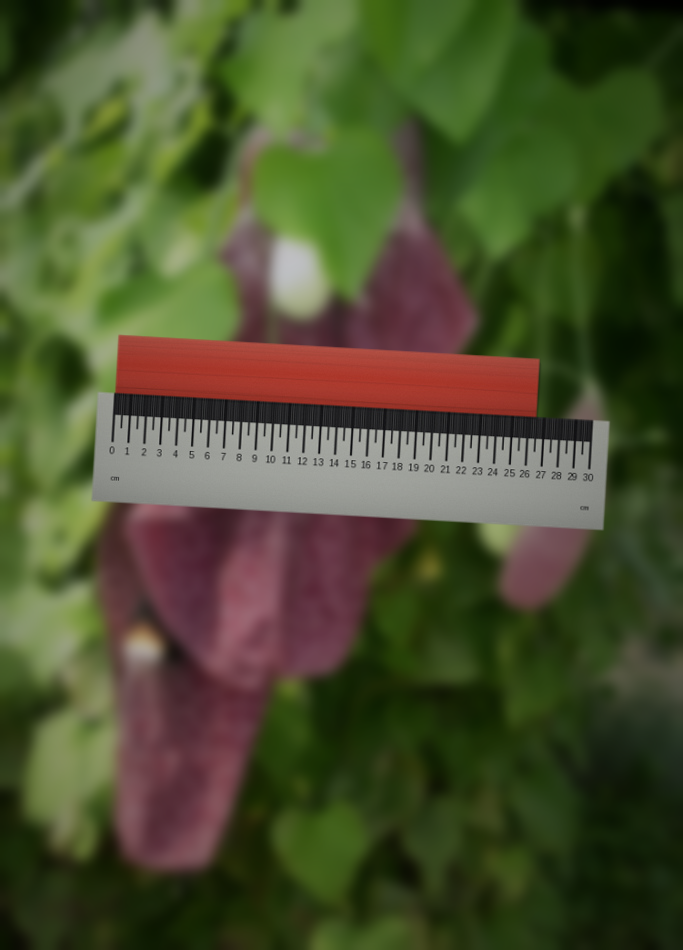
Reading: {"value": 26.5, "unit": "cm"}
